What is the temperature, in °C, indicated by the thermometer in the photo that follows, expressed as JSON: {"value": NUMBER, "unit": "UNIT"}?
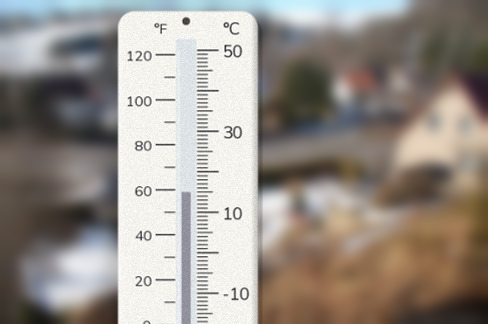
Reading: {"value": 15, "unit": "°C"}
